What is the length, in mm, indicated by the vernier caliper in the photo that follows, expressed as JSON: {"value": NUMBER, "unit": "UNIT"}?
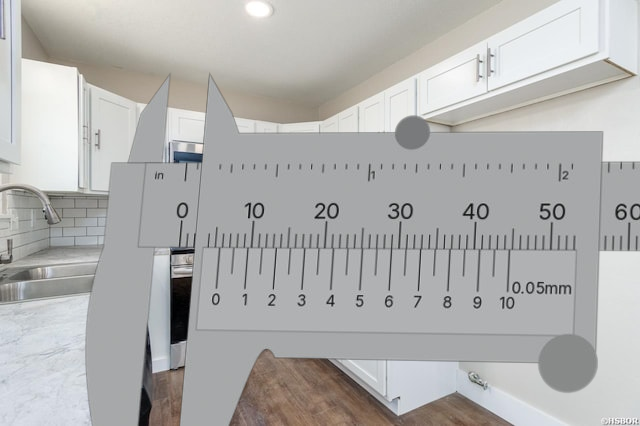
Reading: {"value": 5.6, "unit": "mm"}
